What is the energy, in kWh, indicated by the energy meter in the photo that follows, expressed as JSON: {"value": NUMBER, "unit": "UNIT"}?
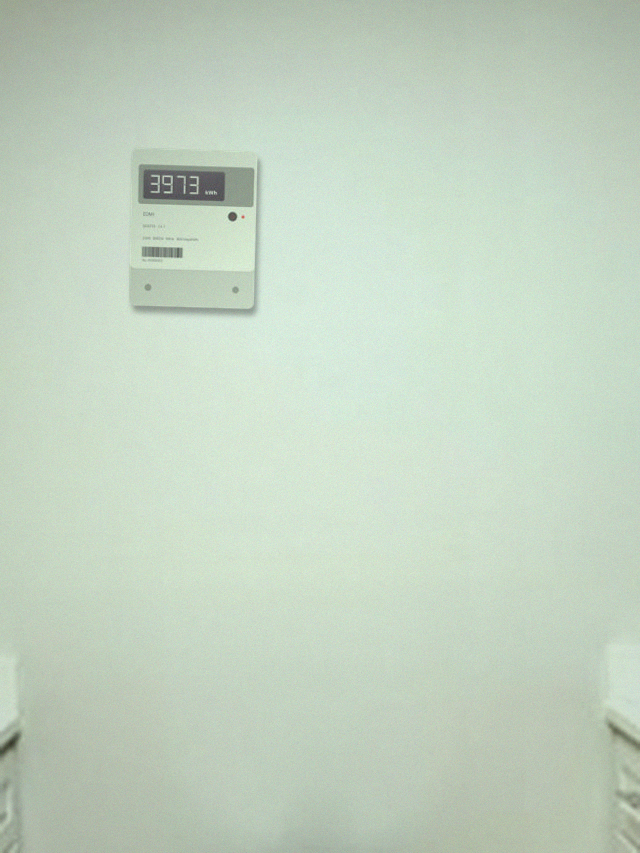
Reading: {"value": 3973, "unit": "kWh"}
